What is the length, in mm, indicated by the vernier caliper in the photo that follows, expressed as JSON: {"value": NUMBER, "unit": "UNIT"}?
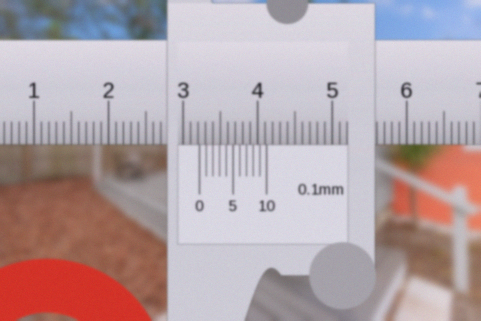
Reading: {"value": 32.2, "unit": "mm"}
